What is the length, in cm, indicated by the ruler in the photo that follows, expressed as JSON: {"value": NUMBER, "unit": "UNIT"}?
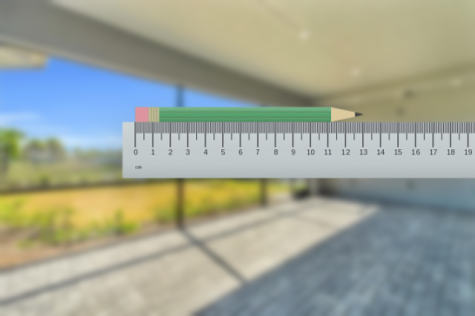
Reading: {"value": 13, "unit": "cm"}
